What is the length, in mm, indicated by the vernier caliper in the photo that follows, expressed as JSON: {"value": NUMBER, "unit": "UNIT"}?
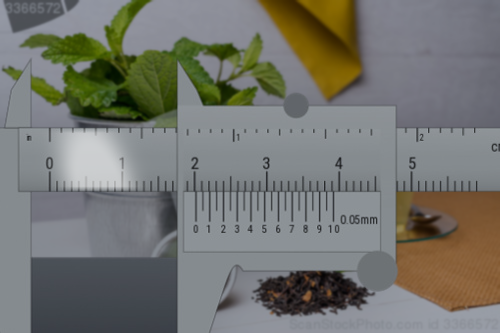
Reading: {"value": 20.2, "unit": "mm"}
